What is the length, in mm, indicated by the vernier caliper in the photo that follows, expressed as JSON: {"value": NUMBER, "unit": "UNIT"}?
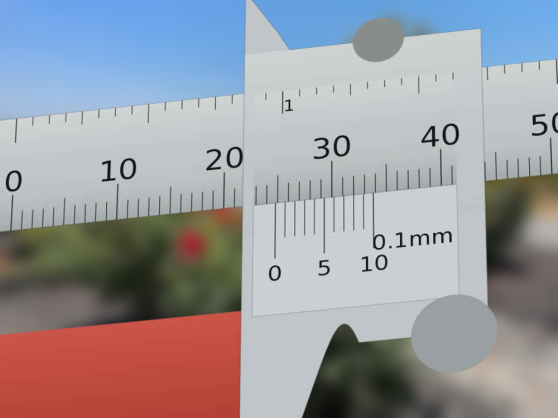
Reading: {"value": 24.8, "unit": "mm"}
